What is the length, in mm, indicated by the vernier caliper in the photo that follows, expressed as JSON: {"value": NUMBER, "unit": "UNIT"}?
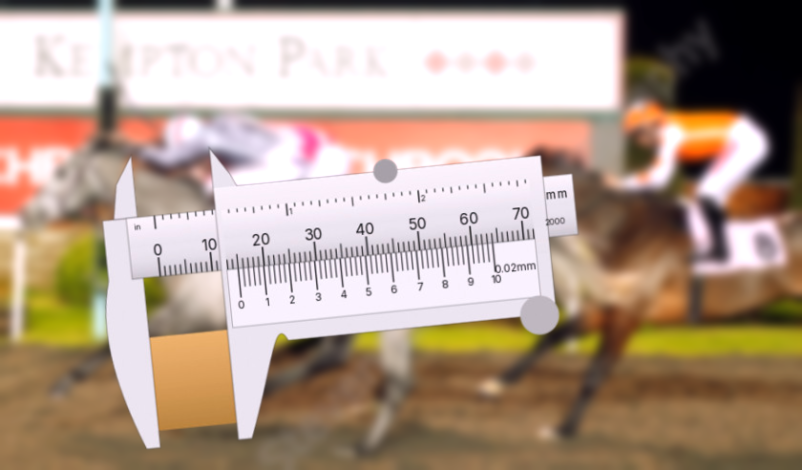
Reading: {"value": 15.0, "unit": "mm"}
